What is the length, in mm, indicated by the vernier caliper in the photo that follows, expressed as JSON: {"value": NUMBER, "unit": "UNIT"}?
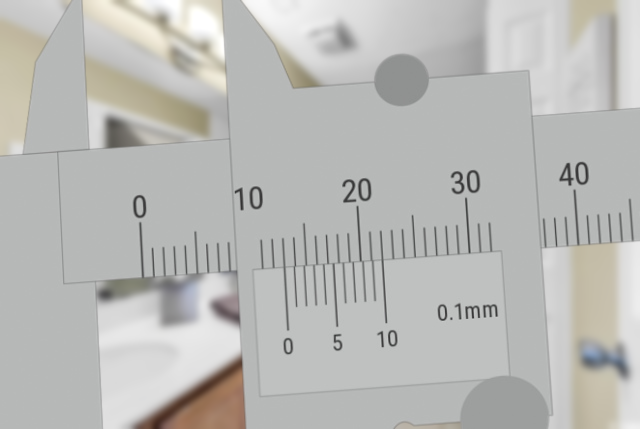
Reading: {"value": 13.0, "unit": "mm"}
